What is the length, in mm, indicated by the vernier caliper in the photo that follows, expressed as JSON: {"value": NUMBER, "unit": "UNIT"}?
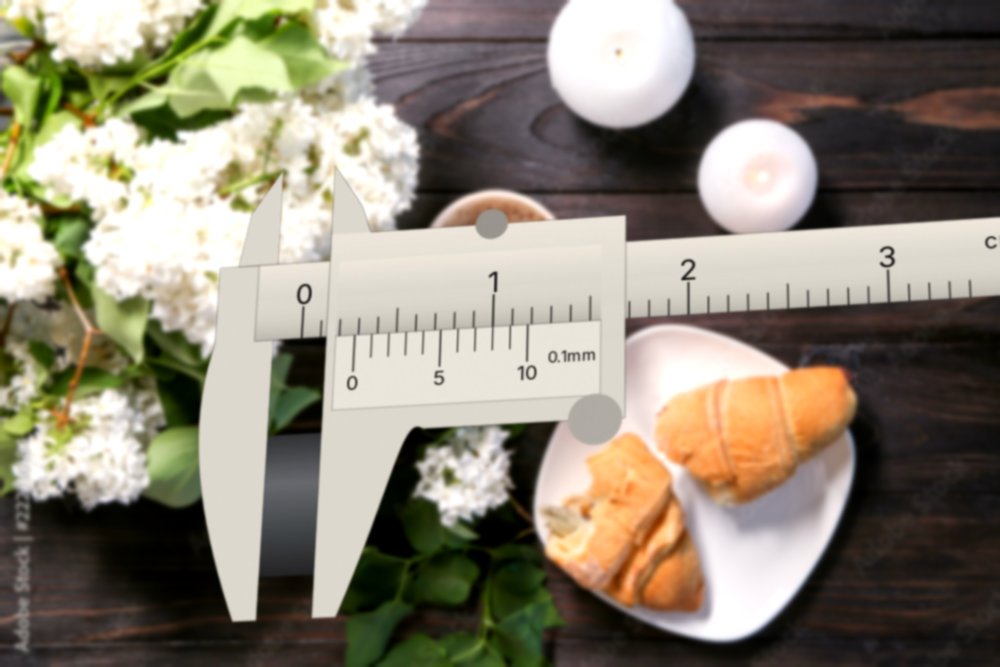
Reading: {"value": 2.8, "unit": "mm"}
